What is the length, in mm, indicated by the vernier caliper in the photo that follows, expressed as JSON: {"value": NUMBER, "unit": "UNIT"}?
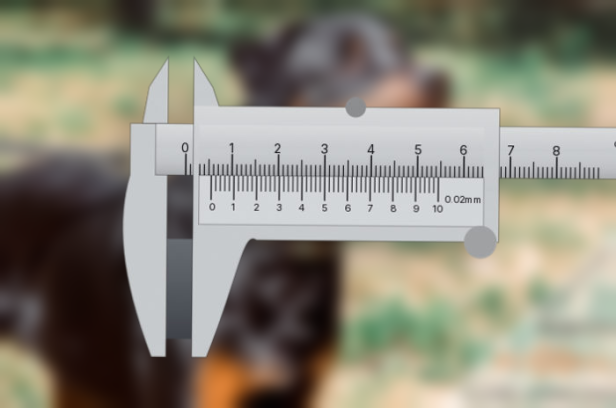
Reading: {"value": 5.5, "unit": "mm"}
